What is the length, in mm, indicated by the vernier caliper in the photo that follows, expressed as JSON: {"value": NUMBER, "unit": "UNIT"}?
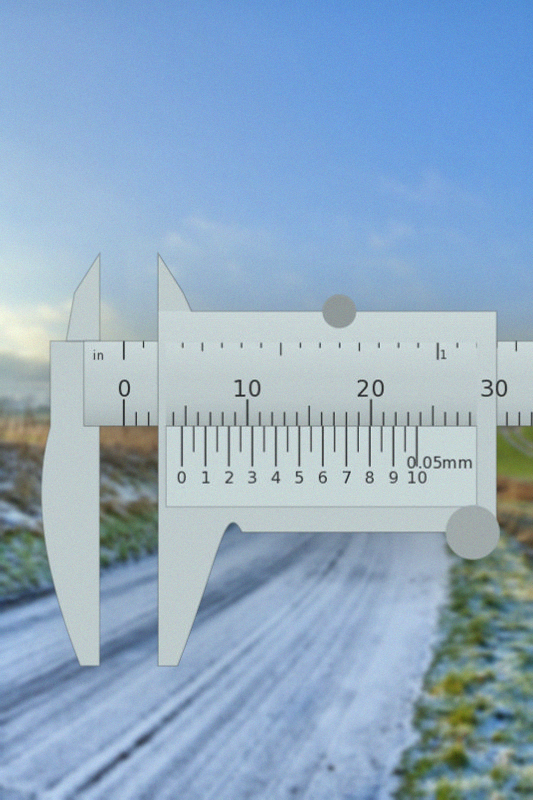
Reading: {"value": 4.7, "unit": "mm"}
